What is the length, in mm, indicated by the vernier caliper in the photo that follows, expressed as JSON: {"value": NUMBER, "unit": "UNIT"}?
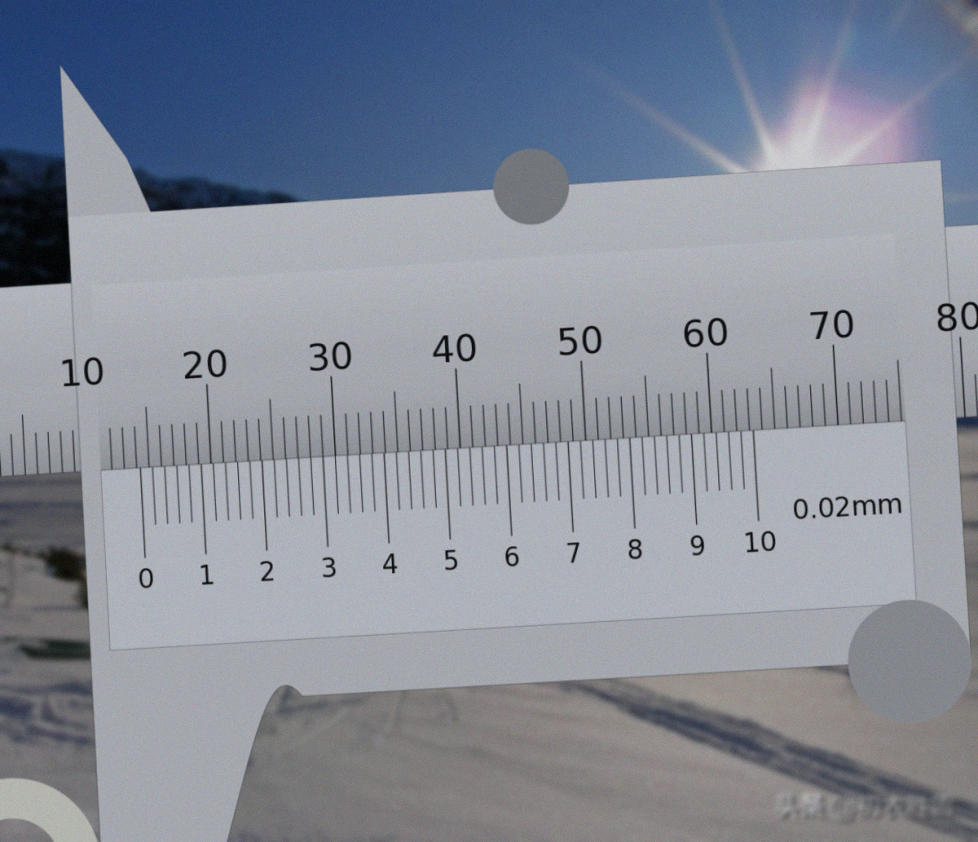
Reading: {"value": 14.3, "unit": "mm"}
